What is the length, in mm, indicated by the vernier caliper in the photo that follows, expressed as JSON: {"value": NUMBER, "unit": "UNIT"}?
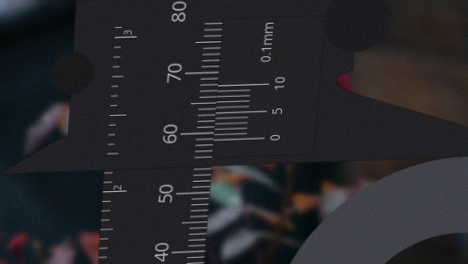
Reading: {"value": 58.8, "unit": "mm"}
